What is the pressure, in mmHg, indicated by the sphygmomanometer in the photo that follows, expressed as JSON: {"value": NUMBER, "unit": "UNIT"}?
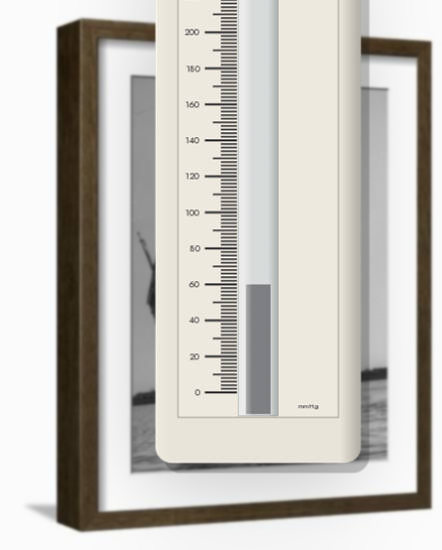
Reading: {"value": 60, "unit": "mmHg"}
